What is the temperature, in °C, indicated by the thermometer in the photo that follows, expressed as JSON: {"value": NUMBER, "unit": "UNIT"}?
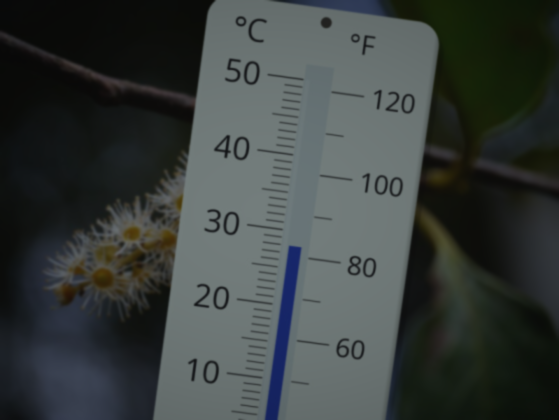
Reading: {"value": 28, "unit": "°C"}
